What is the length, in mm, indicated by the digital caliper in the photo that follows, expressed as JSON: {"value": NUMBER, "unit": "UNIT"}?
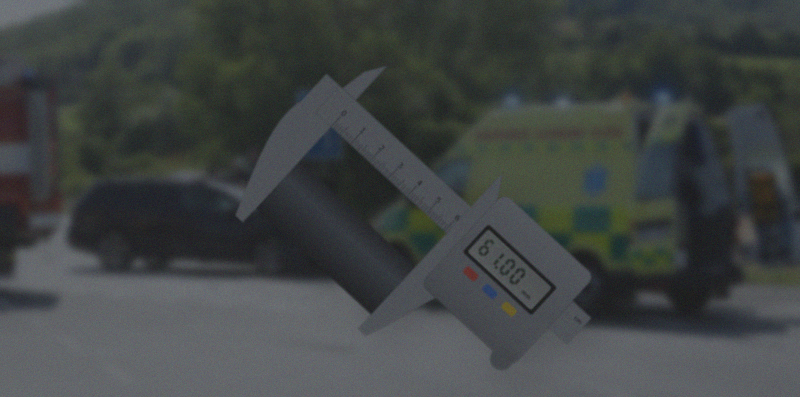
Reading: {"value": 61.00, "unit": "mm"}
